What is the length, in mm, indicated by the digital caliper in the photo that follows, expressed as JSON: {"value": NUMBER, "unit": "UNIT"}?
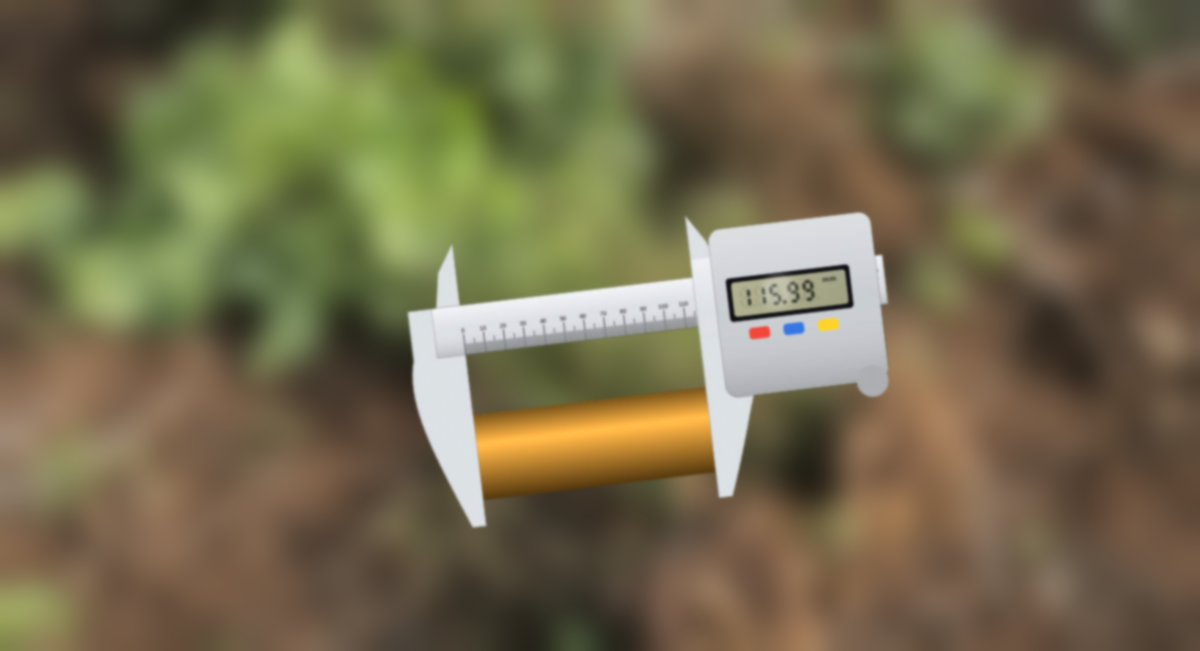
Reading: {"value": 115.99, "unit": "mm"}
